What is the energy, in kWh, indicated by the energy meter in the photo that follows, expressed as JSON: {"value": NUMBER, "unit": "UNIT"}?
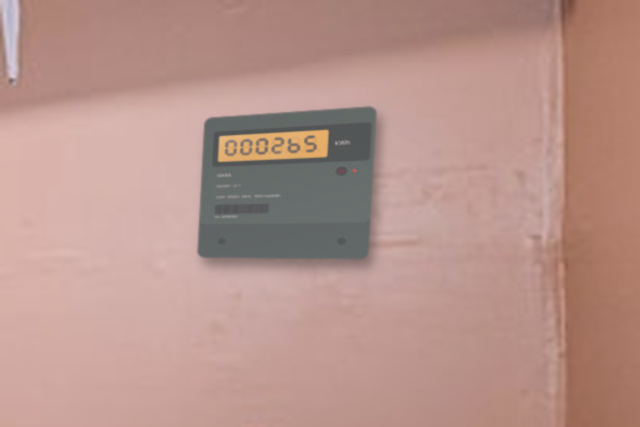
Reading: {"value": 265, "unit": "kWh"}
